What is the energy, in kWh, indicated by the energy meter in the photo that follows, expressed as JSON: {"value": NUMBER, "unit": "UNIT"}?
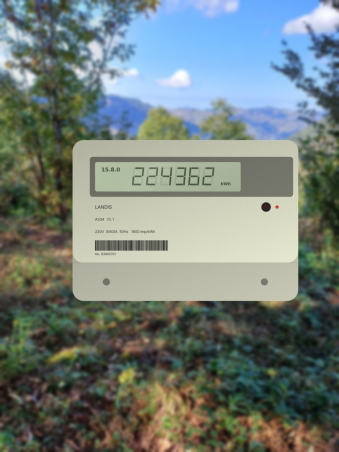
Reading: {"value": 224362, "unit": "kWh"}
